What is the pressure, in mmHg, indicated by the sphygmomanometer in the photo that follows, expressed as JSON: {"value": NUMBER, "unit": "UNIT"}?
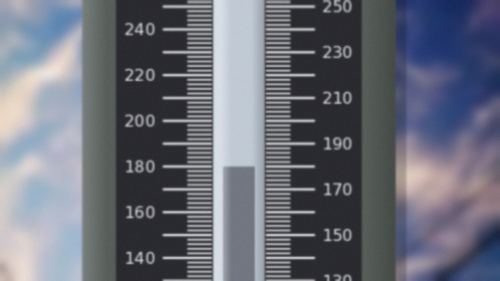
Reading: {"value": 180, "unit": "mmHg"}
